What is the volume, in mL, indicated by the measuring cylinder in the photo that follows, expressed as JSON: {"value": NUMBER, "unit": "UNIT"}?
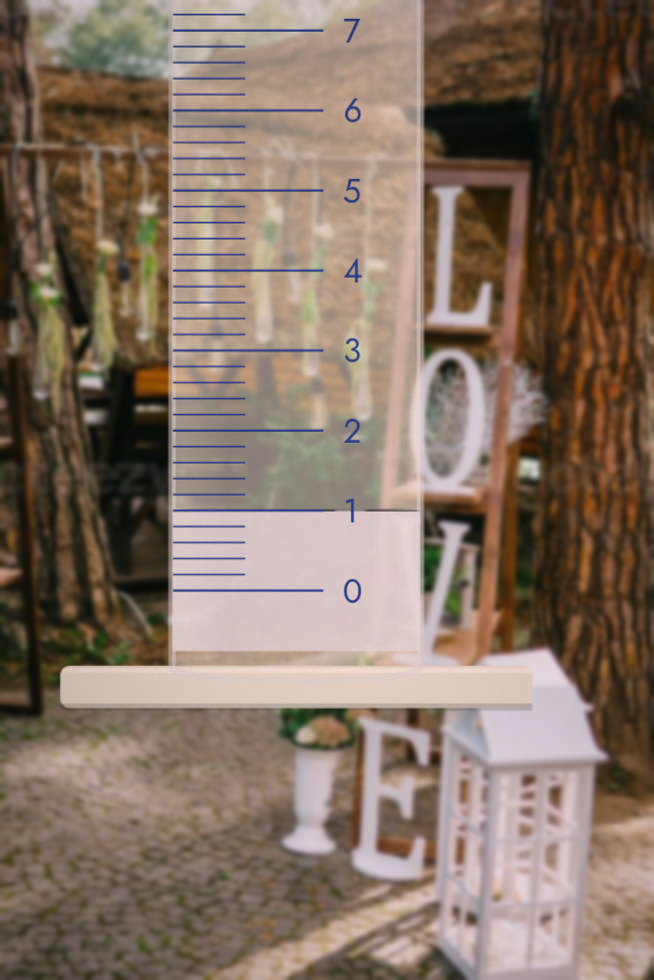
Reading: {"value": 1, "unit": "mL"}
